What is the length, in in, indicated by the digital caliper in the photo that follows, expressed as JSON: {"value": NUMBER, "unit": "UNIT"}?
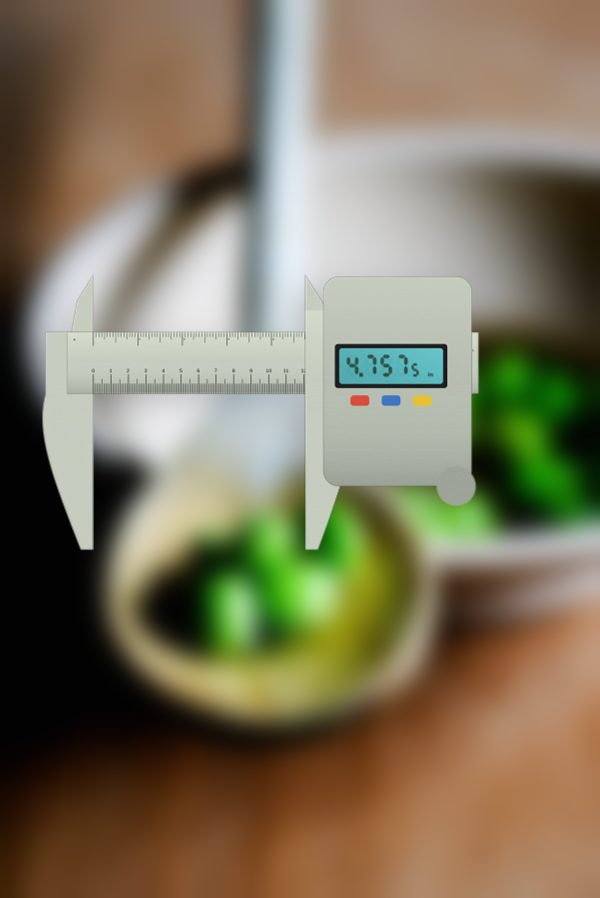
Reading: {"value": 4.7575, "unit": "in"}
